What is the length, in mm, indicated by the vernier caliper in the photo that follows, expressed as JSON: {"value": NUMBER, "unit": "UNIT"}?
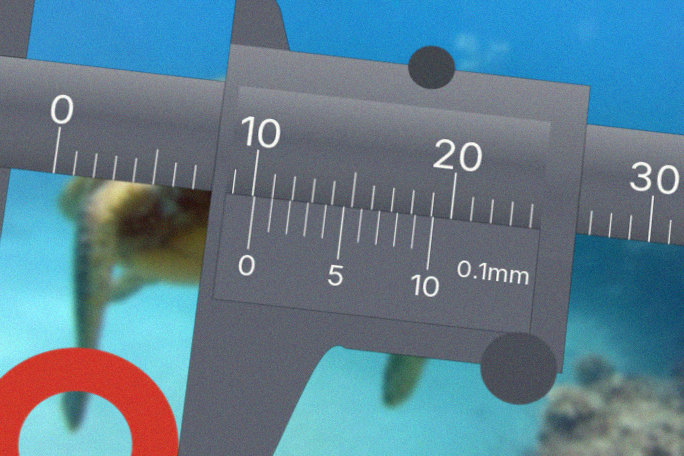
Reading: {"value": 10.1, "unit": "mm"}
